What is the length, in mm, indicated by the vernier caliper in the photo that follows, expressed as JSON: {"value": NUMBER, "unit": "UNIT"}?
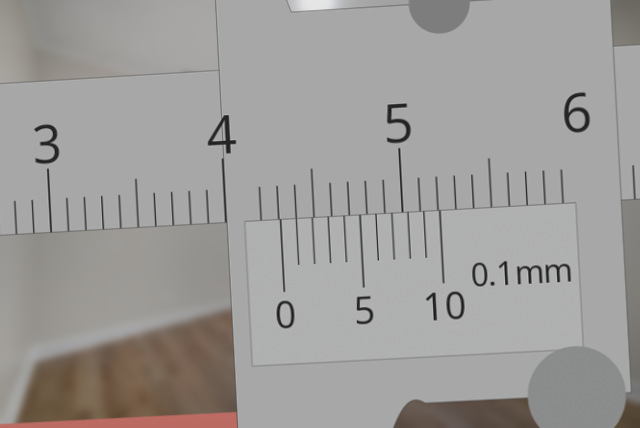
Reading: {"value": 43.1, "unit": "mm"}
